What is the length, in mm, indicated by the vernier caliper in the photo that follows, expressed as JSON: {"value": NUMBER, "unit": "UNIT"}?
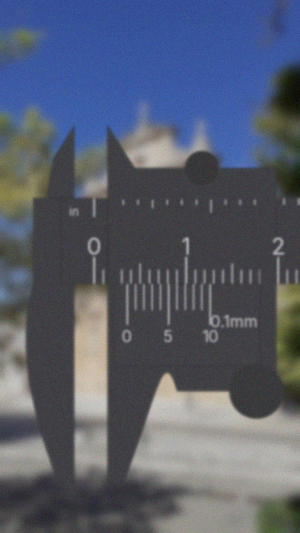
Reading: {"value": 3.6, "unit": "mm"}
